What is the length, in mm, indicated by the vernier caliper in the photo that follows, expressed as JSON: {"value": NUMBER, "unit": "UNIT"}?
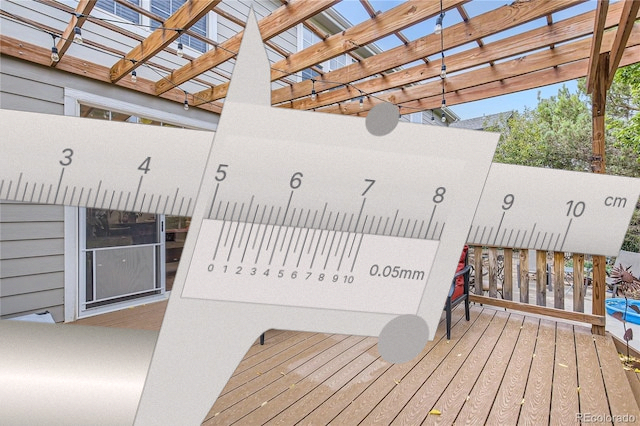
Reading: {"value": 52.2, "unit": "mm"}
